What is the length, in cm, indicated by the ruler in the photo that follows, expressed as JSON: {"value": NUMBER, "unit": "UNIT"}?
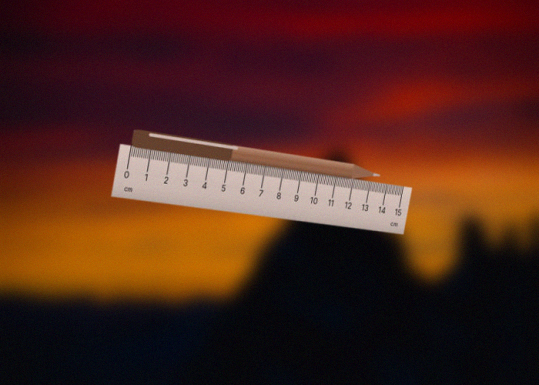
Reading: {"value": 13.5, "unit": "cm"}
